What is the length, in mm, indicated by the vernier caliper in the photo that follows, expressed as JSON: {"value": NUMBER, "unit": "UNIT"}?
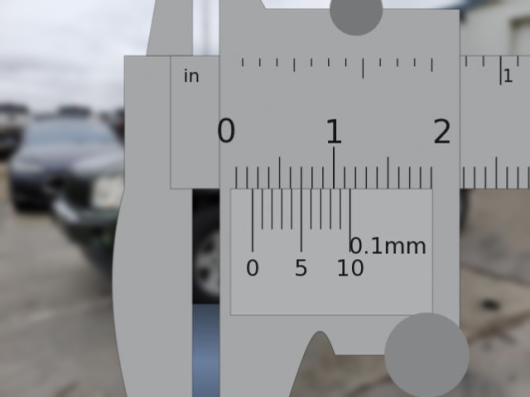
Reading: {"value": 2.5, "unit": "mm"}
